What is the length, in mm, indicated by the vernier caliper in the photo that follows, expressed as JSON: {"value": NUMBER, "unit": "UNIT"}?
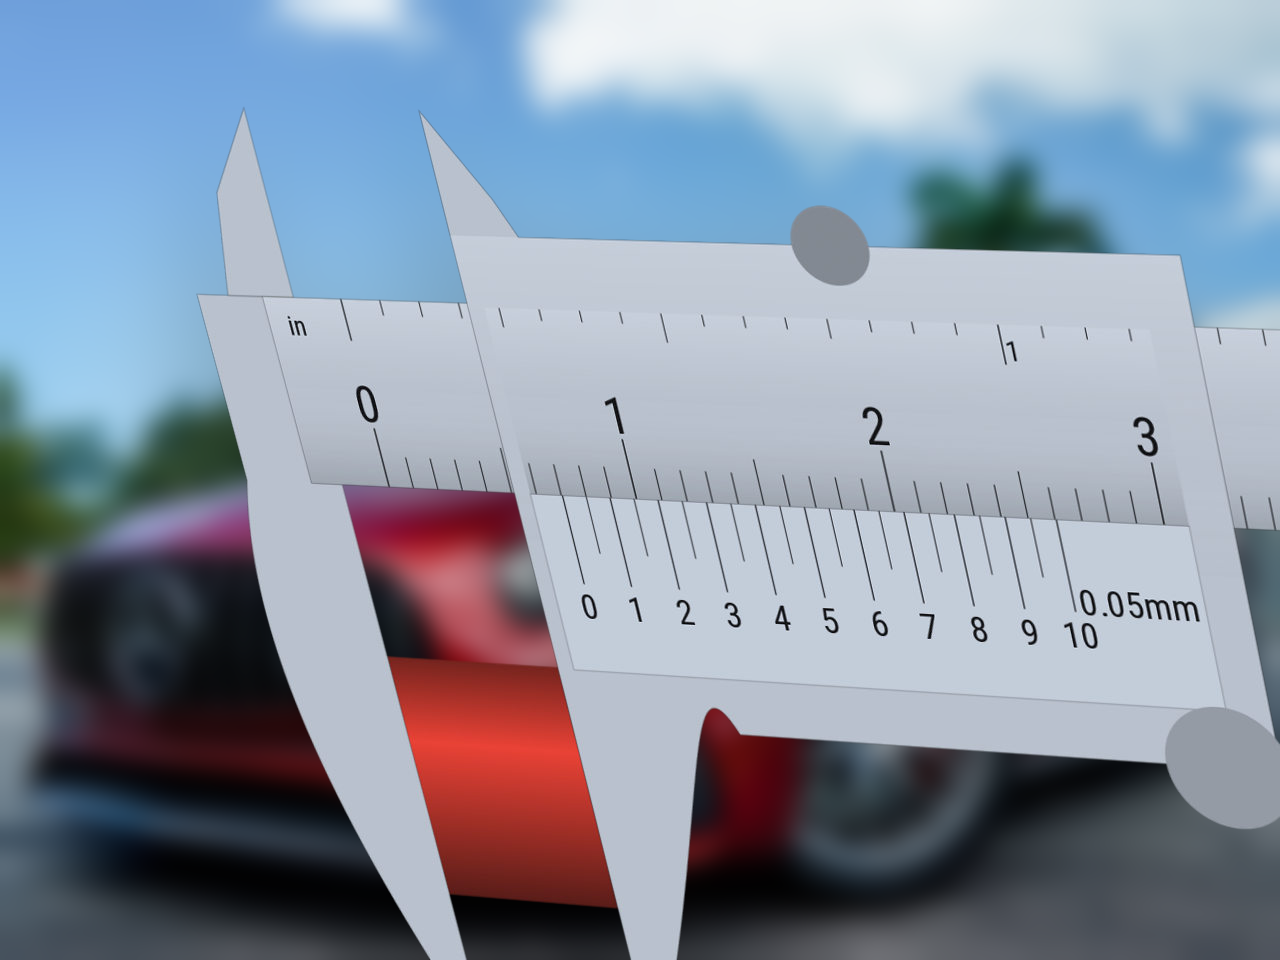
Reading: {"value": 7.05, "unit": "mm"}
